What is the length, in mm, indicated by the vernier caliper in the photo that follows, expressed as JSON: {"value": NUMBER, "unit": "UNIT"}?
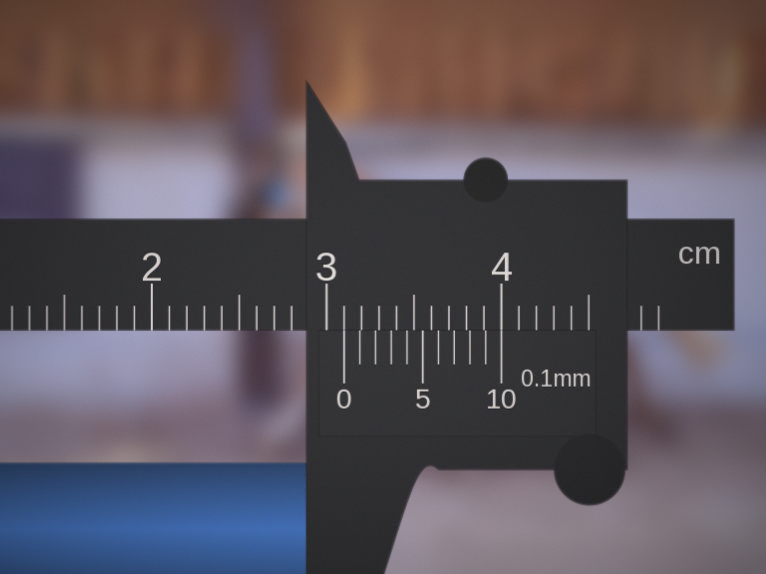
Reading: {"value": 31.0, "unit": "mm"}
